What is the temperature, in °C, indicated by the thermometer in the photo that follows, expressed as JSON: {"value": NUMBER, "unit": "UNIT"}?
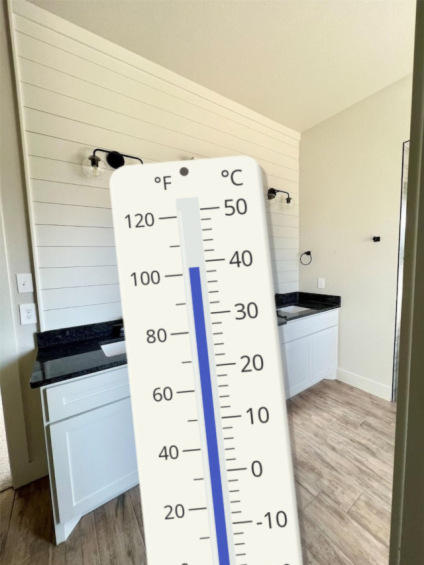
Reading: {"value": 39, "unit": "°C"}
